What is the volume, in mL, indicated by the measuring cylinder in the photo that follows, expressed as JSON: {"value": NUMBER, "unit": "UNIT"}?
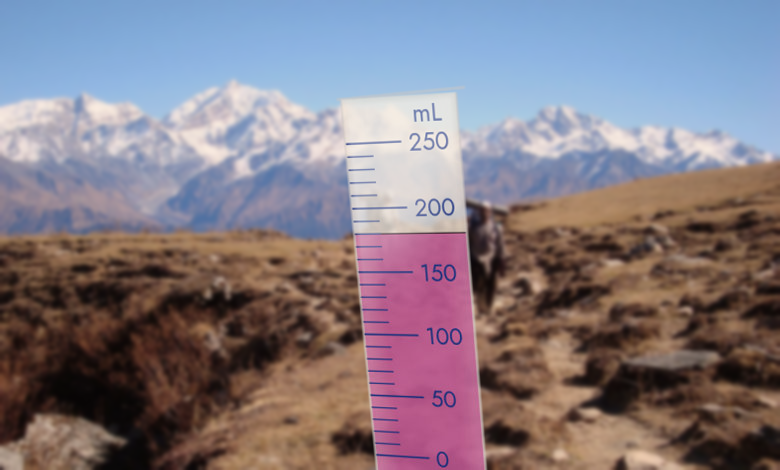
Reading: {"value": 180, "unit": "mL"}
